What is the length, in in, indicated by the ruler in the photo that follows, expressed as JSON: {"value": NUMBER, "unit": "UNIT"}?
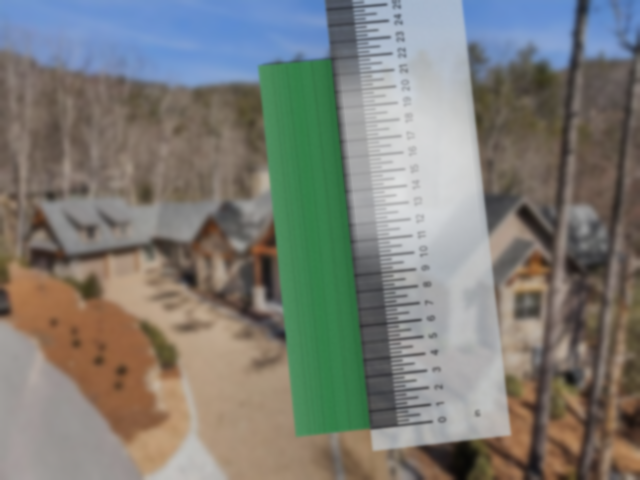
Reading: {"value": 22, "unit": "in"}
